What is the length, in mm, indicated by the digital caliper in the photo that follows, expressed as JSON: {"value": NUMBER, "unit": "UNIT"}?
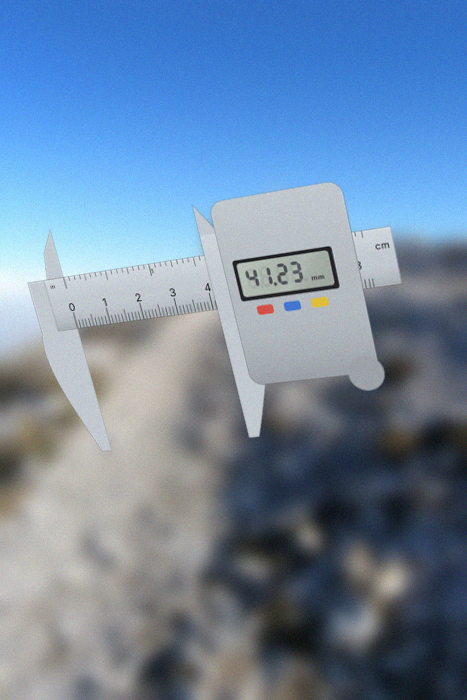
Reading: {"value": 41.23, "unit": "mm"}
